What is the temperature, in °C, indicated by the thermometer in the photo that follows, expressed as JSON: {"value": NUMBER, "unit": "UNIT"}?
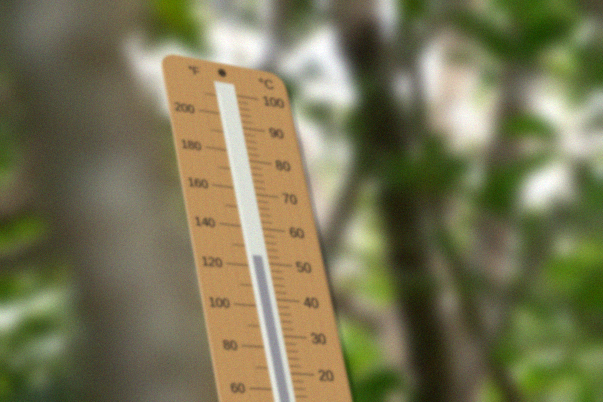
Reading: {"value": 52, "unit": "°C"}
